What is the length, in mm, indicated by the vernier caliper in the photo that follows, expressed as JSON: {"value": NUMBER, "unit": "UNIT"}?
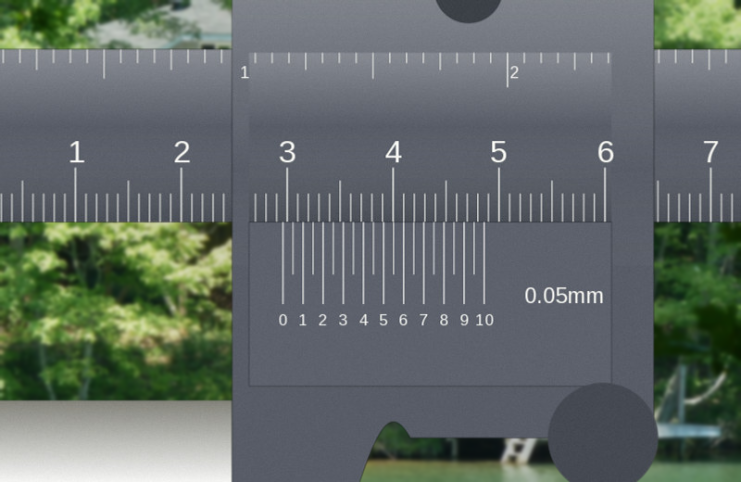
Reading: {"value": 29.6, "unit": "mm"}
